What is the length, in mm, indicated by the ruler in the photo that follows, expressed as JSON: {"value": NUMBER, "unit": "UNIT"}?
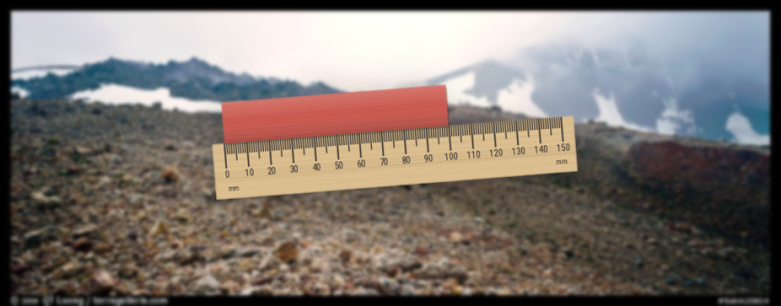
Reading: {"value": 100, "unit": "mm"}
